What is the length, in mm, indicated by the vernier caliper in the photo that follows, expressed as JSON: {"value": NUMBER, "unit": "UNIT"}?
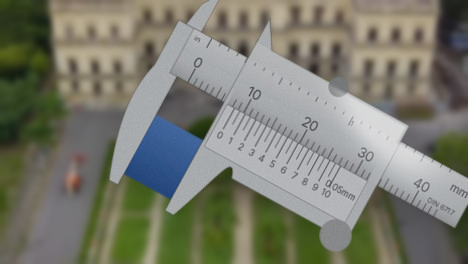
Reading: {"value": 8.4, "unit": "mm"}
